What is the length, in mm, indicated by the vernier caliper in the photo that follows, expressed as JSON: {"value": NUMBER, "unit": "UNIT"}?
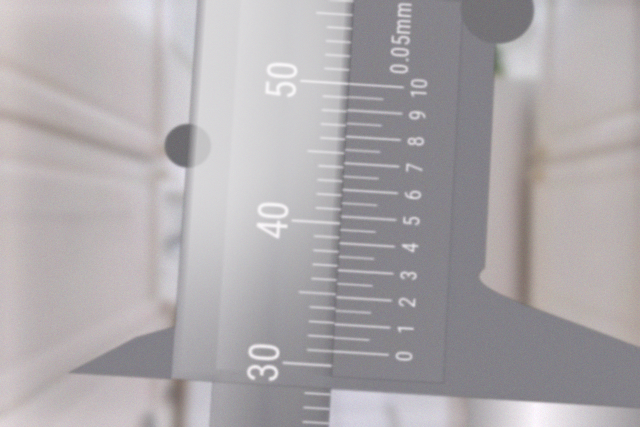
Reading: {"value": 31.0, "unit": "mm"}
